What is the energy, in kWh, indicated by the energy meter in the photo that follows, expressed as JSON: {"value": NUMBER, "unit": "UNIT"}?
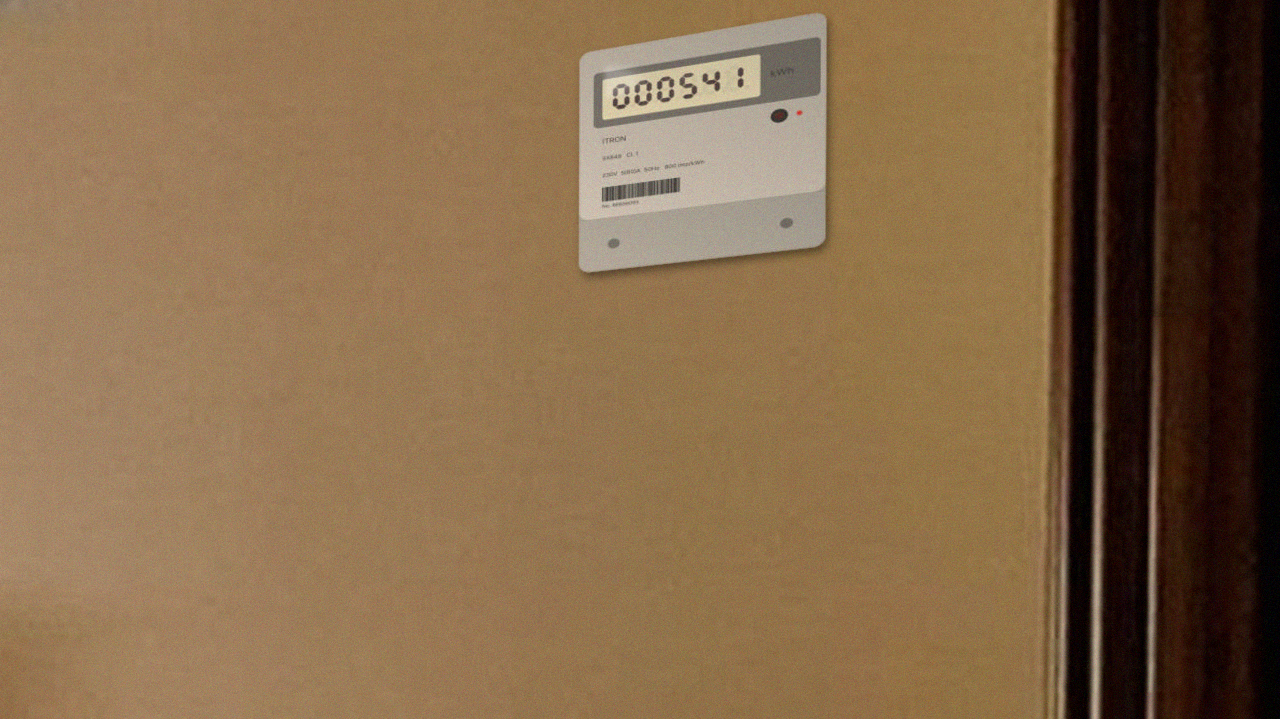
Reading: {"value": 541, "unit": "kWh"}
